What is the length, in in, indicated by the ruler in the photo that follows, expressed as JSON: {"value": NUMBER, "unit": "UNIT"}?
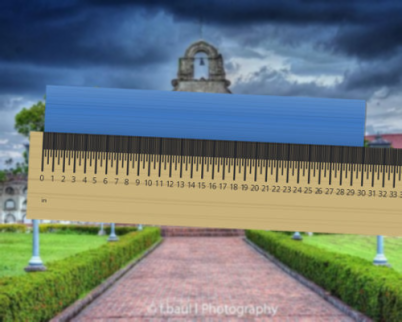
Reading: {"value": 30, "unit": "in"}
